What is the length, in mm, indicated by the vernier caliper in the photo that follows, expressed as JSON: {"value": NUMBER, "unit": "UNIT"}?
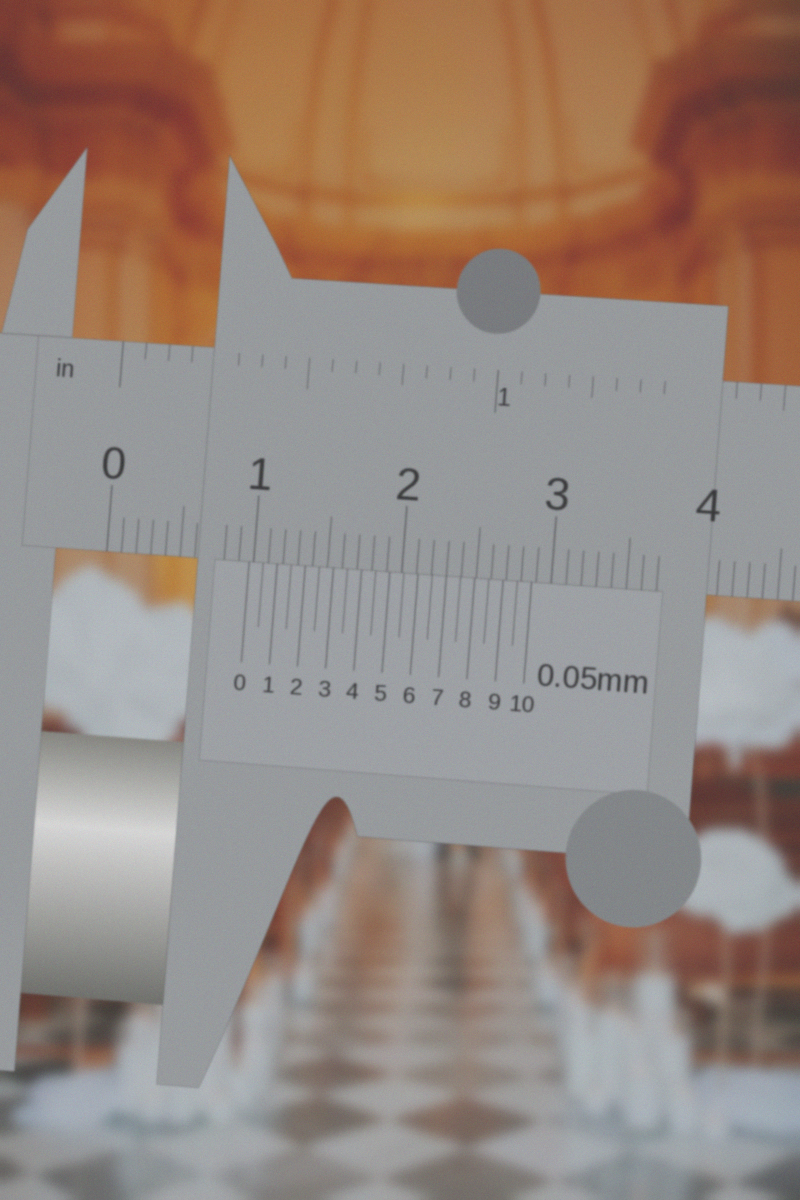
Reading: {"value": 9.7, "unit": "mm"}
